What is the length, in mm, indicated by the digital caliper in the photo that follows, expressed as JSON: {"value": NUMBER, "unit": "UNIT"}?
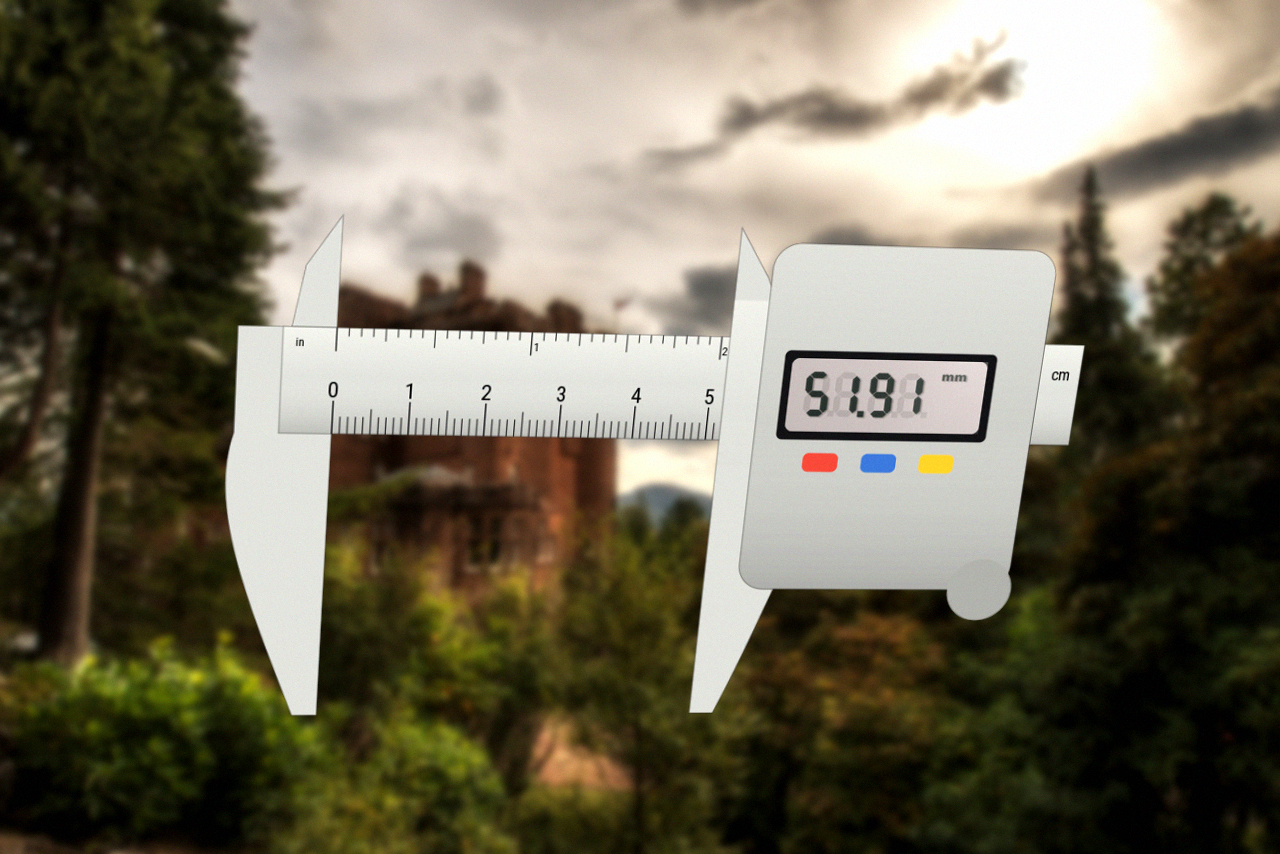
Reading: {"value": 51.91, "unit": "mm"}
